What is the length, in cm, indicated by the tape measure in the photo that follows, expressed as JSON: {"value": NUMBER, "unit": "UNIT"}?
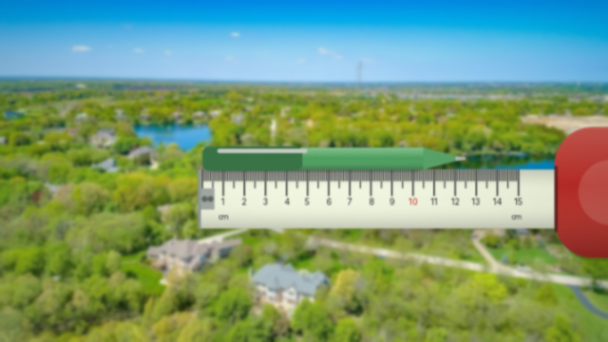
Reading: {"value": 12.5, "unit": "cm"}
